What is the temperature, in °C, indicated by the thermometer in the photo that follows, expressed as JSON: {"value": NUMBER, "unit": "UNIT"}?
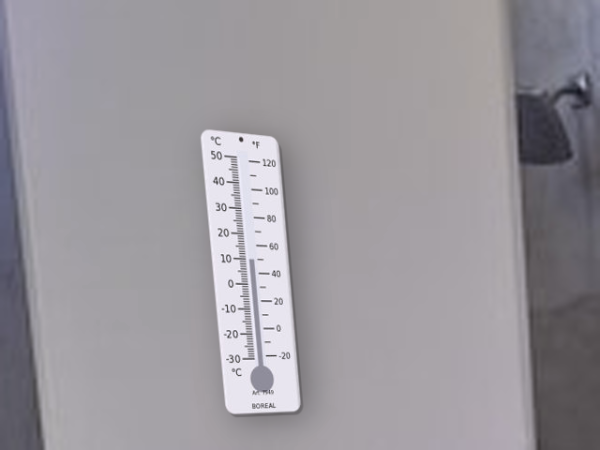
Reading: {"value": 10, "unit": "°C"}
